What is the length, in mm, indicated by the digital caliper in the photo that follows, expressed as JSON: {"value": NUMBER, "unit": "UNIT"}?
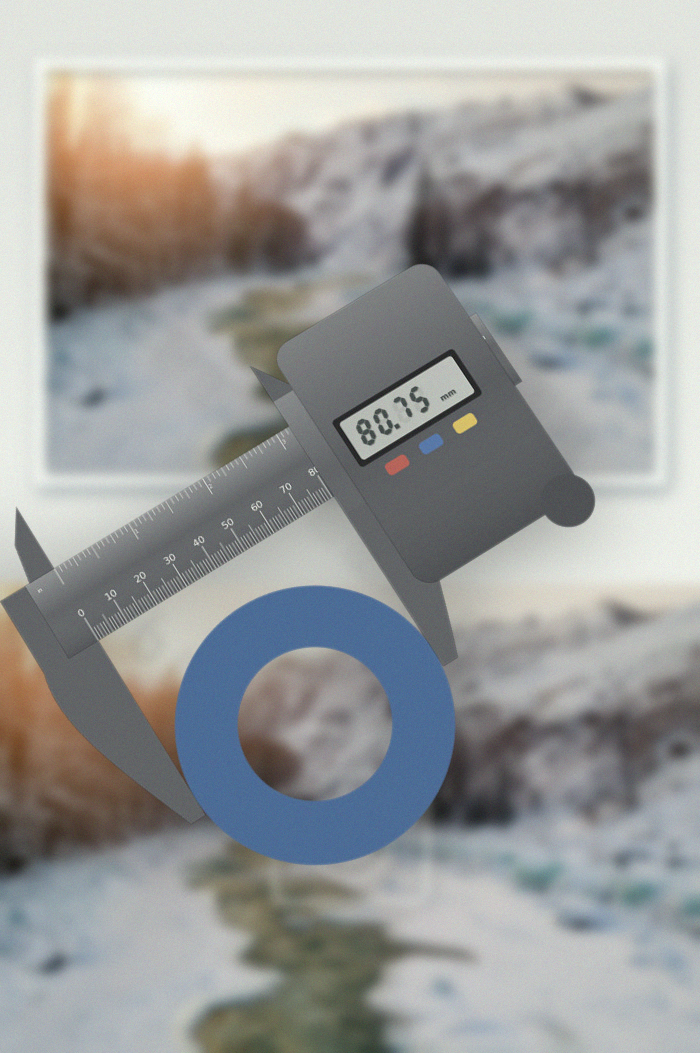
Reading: {"value": 80.75, "unit": "mm"}
